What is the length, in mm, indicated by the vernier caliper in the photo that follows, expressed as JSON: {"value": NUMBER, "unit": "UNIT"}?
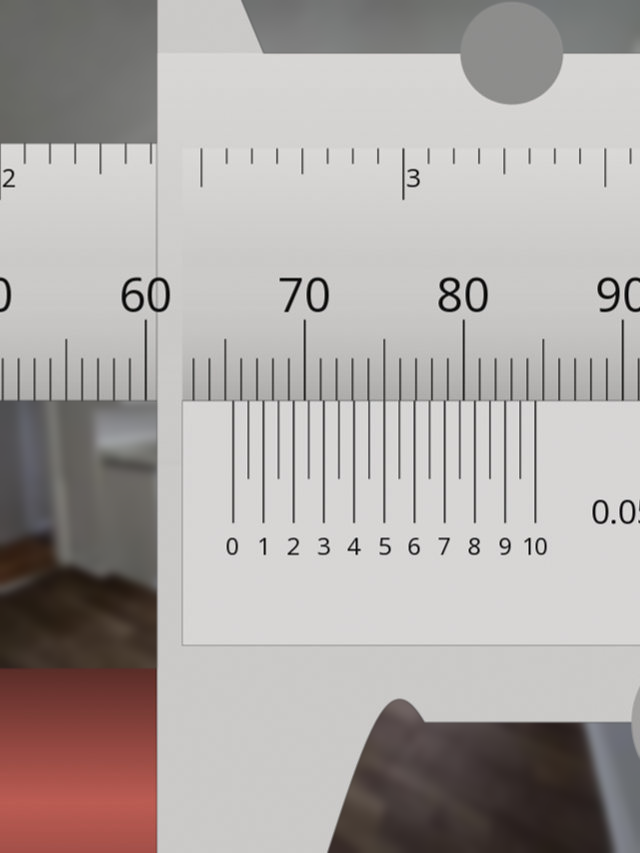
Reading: {"value": 65.5, "unit": "mm"}
